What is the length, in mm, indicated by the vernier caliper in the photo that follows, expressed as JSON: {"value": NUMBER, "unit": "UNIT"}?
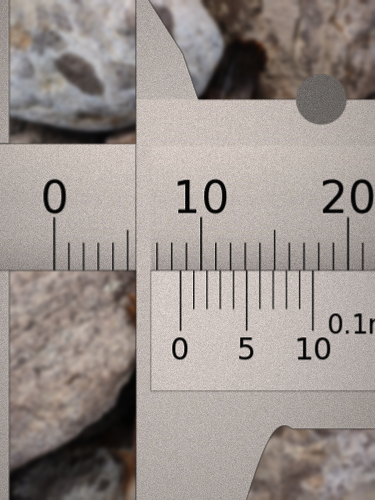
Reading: {"value": 8.6, "unit": "mm"}
